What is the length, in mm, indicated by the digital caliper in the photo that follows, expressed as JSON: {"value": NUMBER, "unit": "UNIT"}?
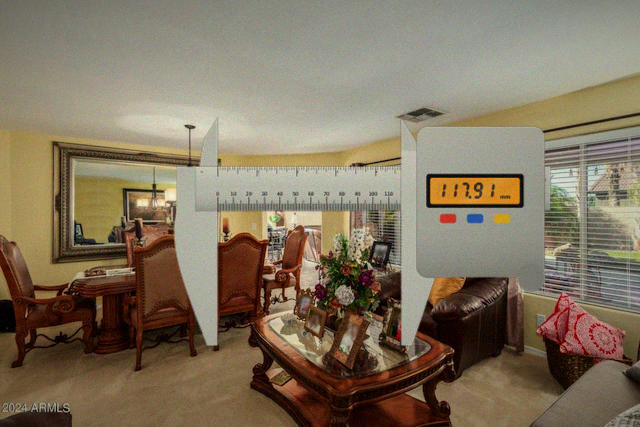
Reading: {"value": 117.91, "unit": "mm"}
